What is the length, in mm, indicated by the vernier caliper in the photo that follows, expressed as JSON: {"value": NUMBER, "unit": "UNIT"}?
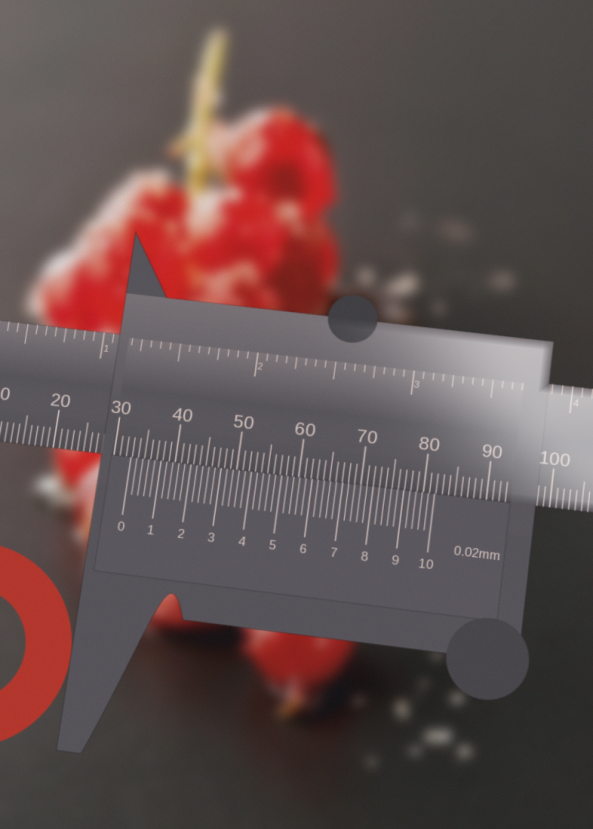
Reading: {"value": 32.8, "unit": "mm"}
